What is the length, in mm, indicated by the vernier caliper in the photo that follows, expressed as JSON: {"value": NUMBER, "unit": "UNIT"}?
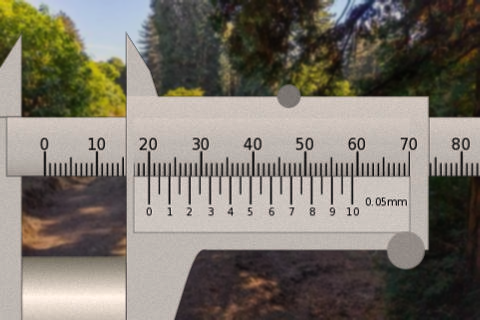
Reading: {"value": 20.0, "unit": "mm"}
